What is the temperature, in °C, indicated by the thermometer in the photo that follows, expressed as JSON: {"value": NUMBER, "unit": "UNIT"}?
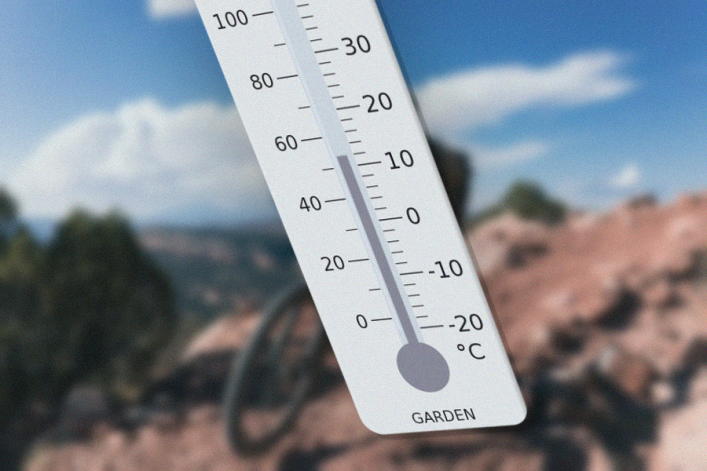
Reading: {"value": 12, "unit": "°C"}
